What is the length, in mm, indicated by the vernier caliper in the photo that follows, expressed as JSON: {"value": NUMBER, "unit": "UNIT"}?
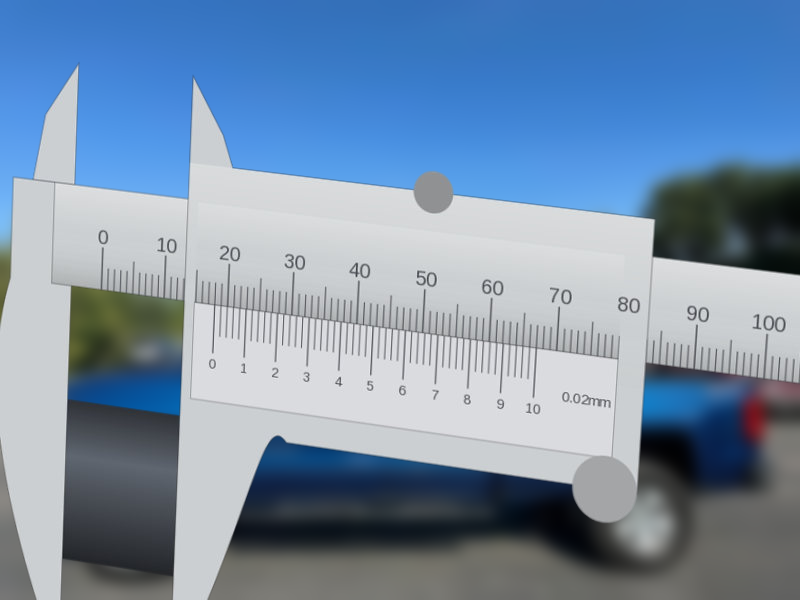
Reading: {"value": 18.0, "unit": "mm"}
